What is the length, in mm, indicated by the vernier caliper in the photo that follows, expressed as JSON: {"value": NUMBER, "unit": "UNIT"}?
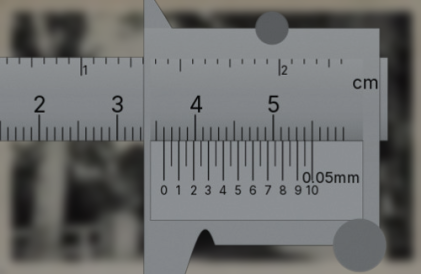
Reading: {"value": 36.0, "unit": "mm"}
